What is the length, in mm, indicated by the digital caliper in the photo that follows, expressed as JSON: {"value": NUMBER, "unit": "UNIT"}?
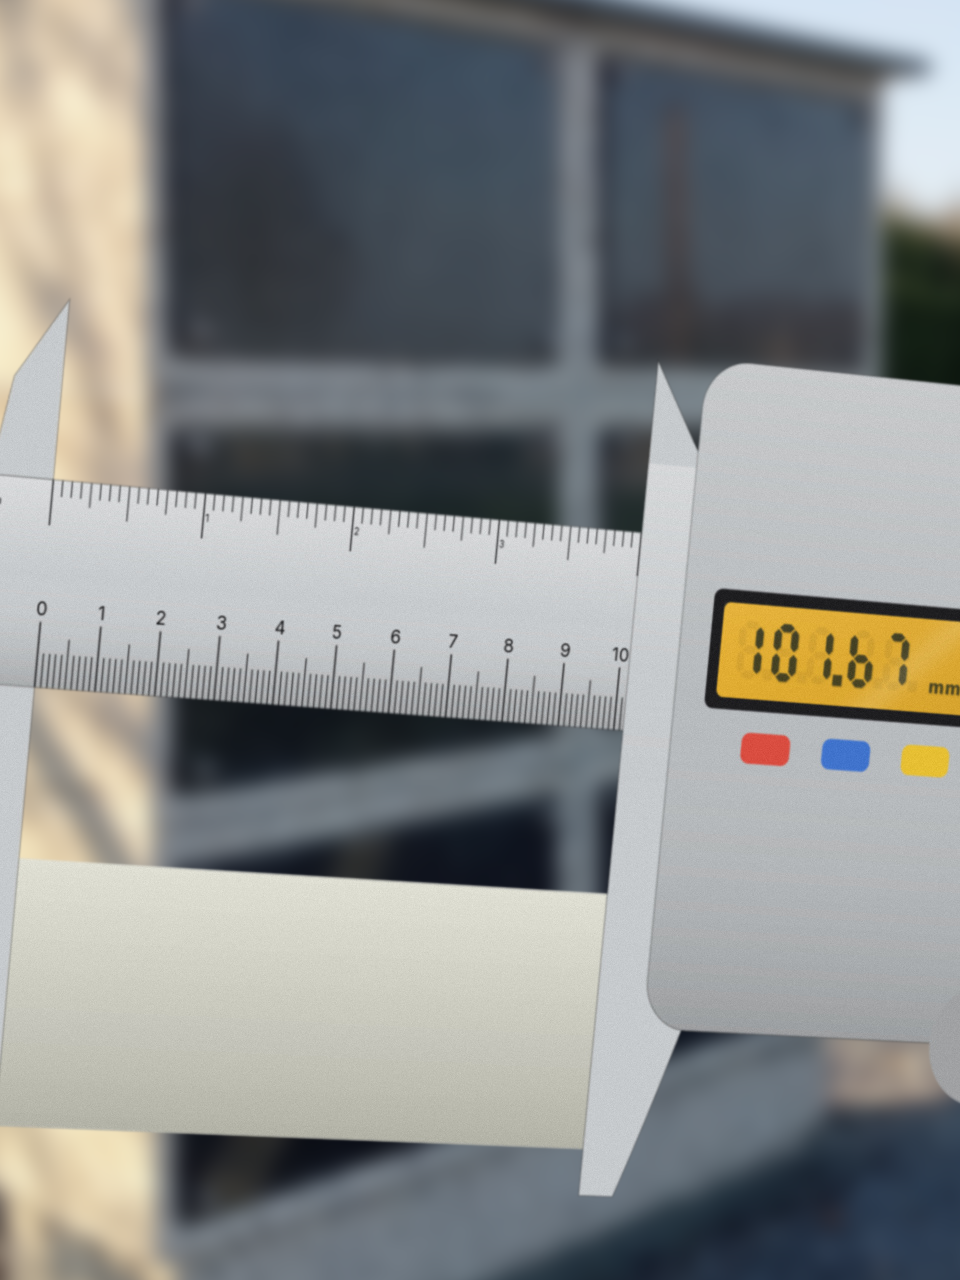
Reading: {"value": 101.67, "unit": "mm"}
